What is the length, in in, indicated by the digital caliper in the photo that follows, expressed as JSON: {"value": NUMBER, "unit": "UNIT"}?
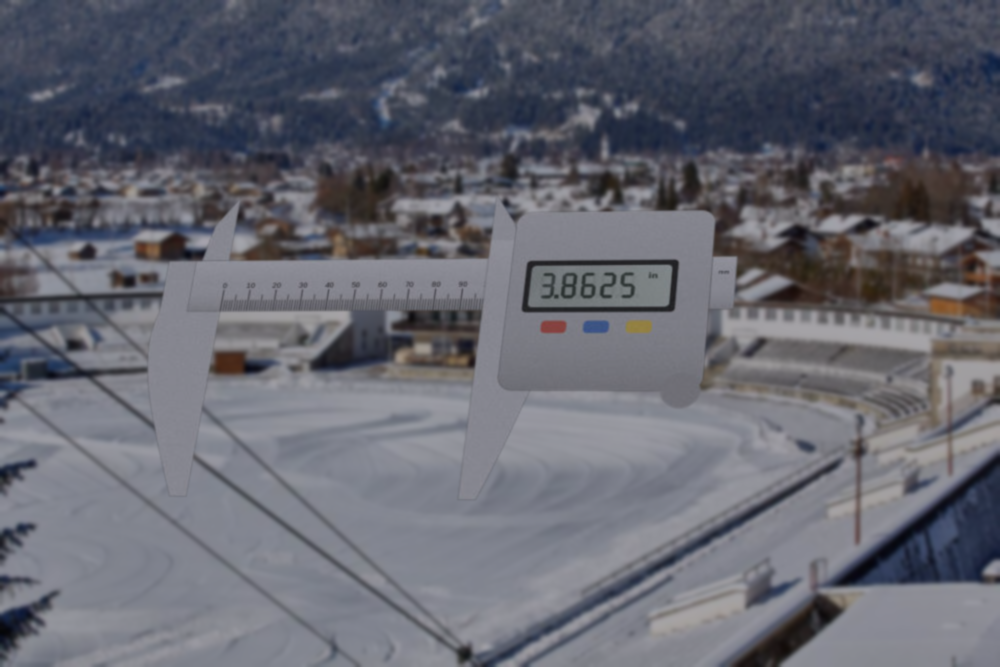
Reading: {"value": 3.8625, "unit": "in"}
